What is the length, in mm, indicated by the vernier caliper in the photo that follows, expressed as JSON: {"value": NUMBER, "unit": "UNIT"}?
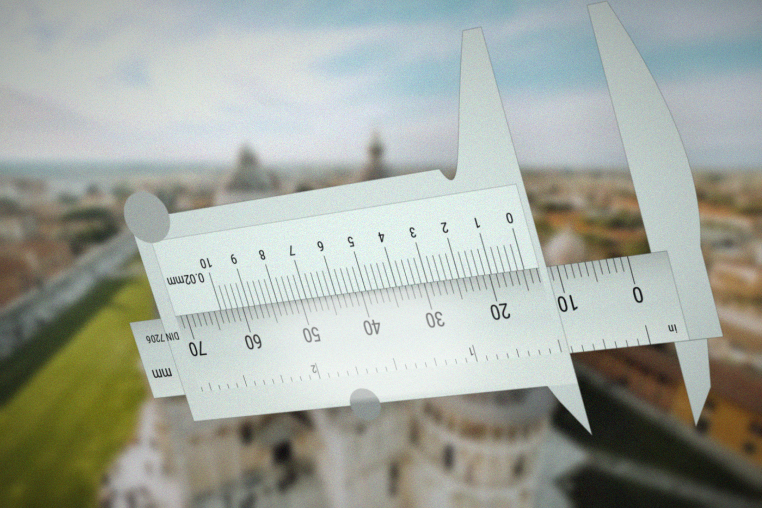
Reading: {"value": 14.8, "unit": "mm"}
